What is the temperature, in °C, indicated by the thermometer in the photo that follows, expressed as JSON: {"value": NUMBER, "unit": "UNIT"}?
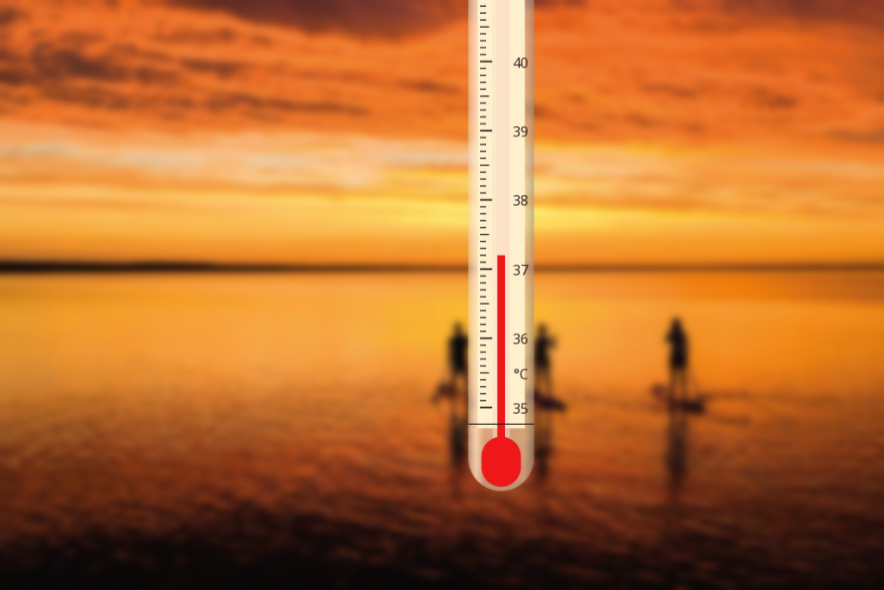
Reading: {"value": 37.2, "unit": "°C"}
